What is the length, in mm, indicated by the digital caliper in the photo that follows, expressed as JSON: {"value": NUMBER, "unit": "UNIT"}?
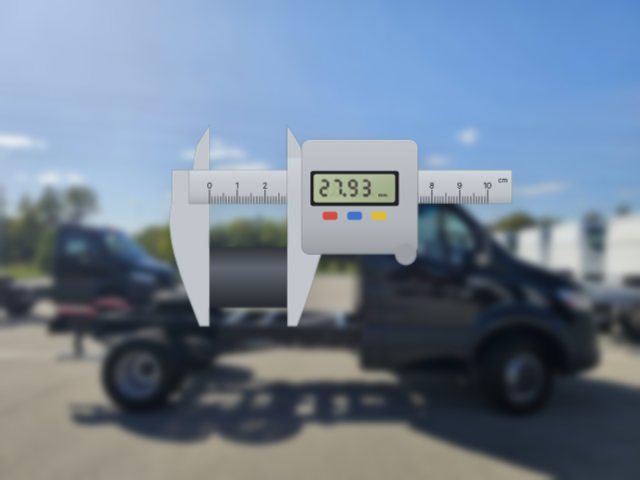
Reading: {"value": 27.93, "unit": "mm"}
